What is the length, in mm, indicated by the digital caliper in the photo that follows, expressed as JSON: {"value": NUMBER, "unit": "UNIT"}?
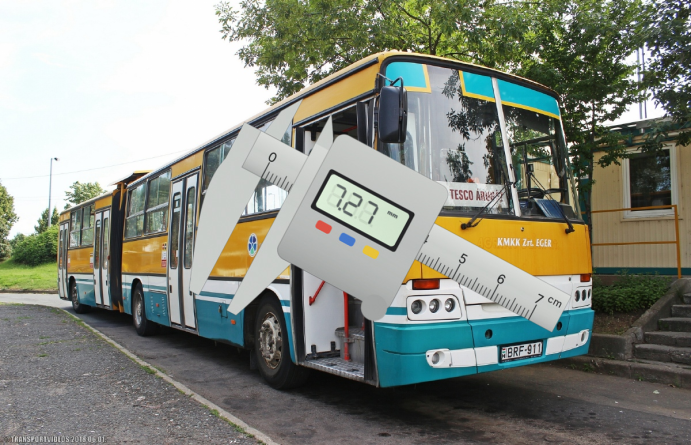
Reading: {"value": 7.27, "unit": "mm"}
